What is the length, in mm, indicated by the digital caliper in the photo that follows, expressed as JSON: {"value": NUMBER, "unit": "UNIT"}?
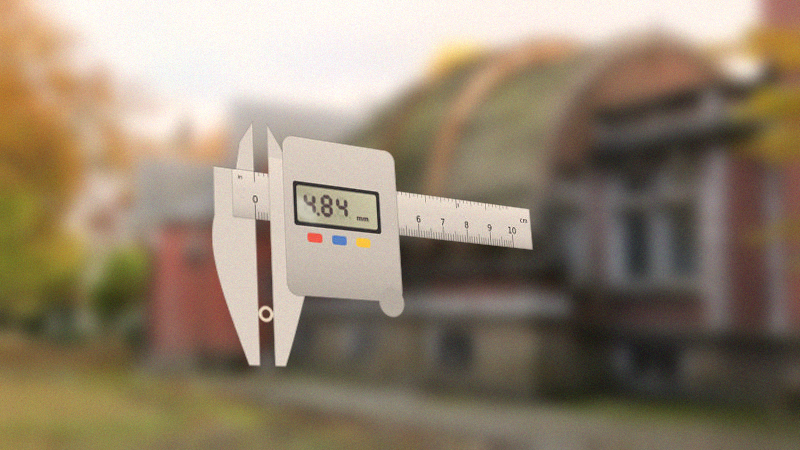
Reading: {"value": 4.84, "unit": "mm"}
